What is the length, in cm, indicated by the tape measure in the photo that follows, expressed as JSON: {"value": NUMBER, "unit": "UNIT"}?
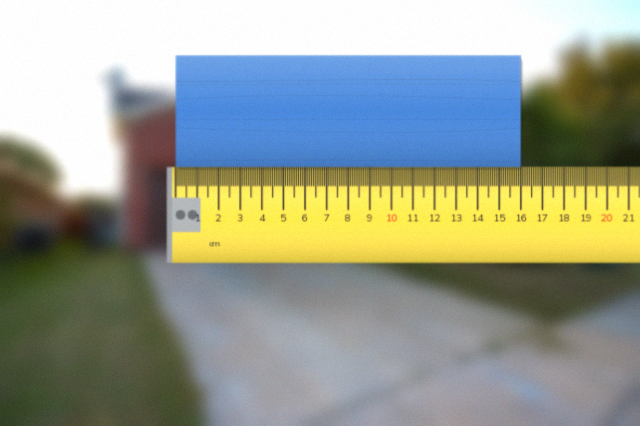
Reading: {"value": 16, "unit": "cm"}
